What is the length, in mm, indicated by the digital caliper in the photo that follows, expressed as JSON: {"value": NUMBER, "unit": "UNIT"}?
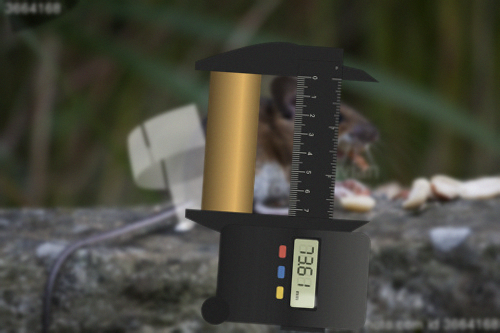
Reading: {"value": 73.61, "unit": "mm"}
